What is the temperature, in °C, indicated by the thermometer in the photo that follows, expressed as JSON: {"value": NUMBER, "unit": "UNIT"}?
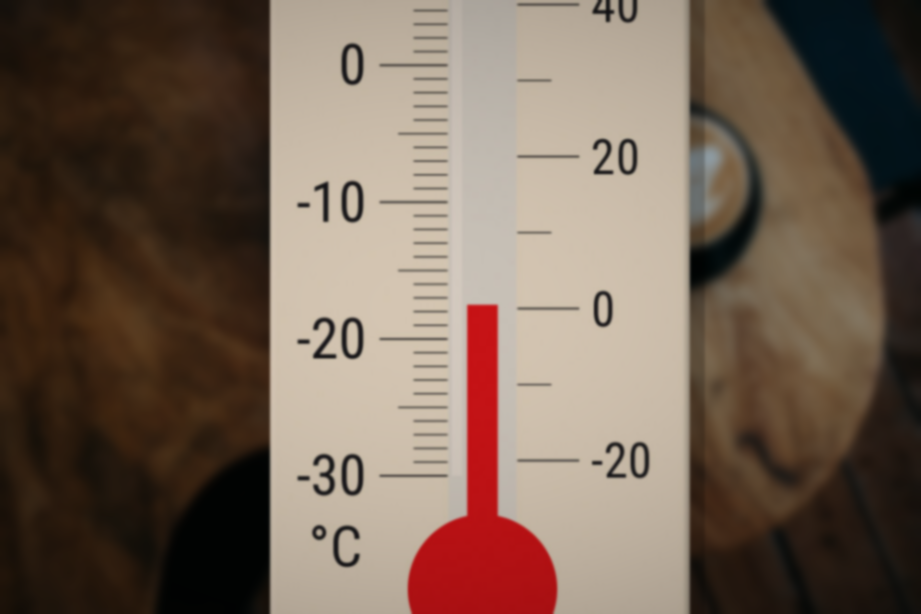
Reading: {"value": -17.5, "unit": "°C"}
